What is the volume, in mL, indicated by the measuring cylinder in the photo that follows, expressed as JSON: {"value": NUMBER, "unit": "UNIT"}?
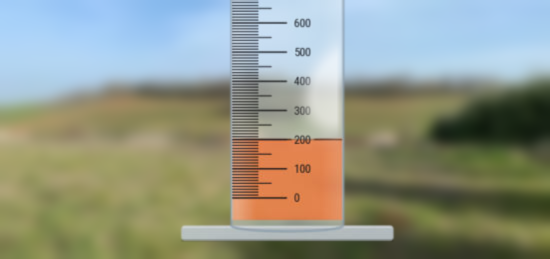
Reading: {"value": 200, "unit": "mL"}
